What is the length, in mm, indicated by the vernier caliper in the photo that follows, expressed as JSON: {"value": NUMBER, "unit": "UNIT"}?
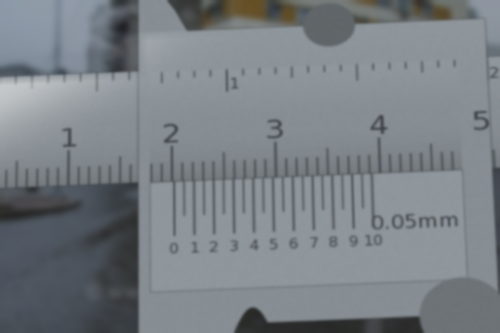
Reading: {"value": 20.2, "unit": "mm"}
